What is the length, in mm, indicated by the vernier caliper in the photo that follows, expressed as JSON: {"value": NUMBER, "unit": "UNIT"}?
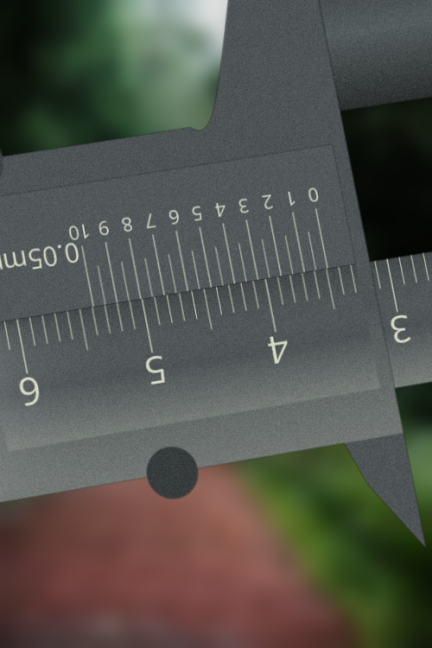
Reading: {"value": 34.9, "unit": "mm"}
